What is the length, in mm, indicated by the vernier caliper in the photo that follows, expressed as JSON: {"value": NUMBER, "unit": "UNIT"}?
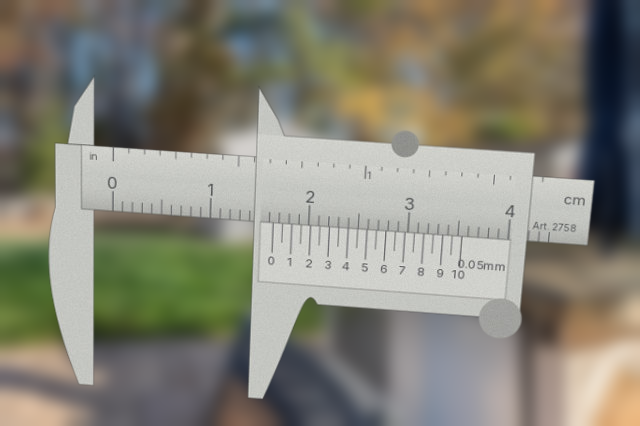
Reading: {"value": 16.4, "unit": "mm"}
